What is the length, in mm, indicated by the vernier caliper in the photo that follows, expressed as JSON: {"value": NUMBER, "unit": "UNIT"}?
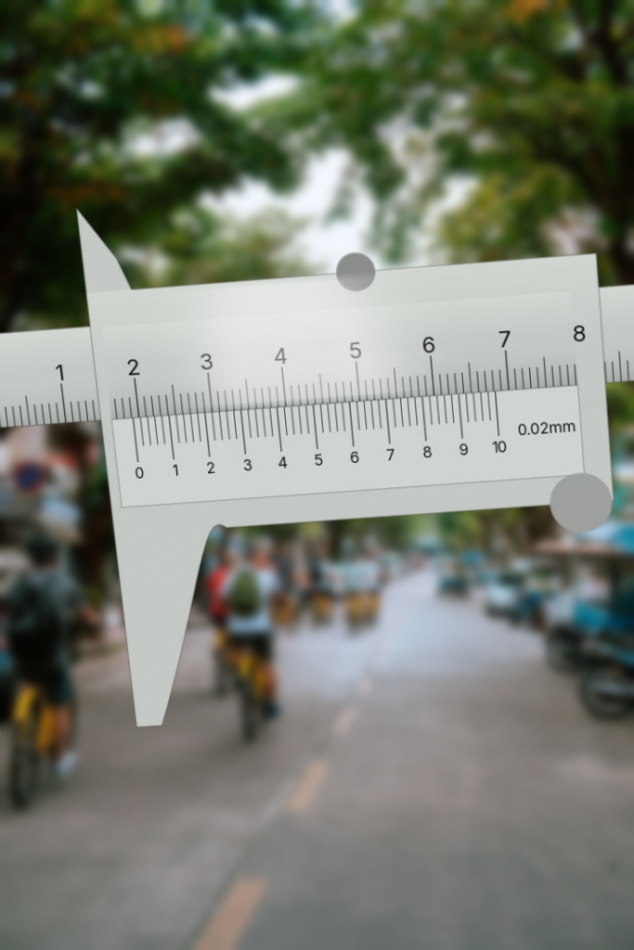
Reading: {"value": 19.2, "unit": "mm"}
